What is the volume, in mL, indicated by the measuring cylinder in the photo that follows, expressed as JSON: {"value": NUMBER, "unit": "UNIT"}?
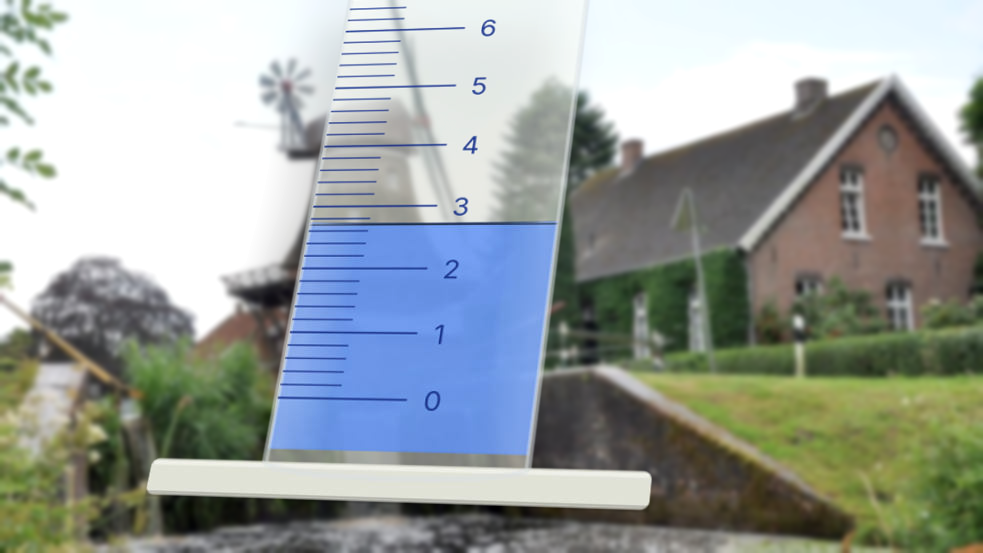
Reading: {"value": 2.7, "unit": "mL"}
